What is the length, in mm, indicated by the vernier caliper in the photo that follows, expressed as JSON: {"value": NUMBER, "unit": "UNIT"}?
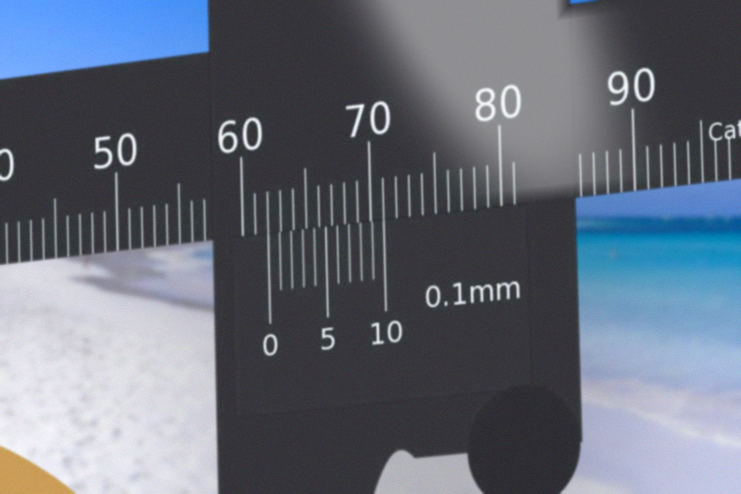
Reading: {"value": 62.0, "unit": "mm"}
